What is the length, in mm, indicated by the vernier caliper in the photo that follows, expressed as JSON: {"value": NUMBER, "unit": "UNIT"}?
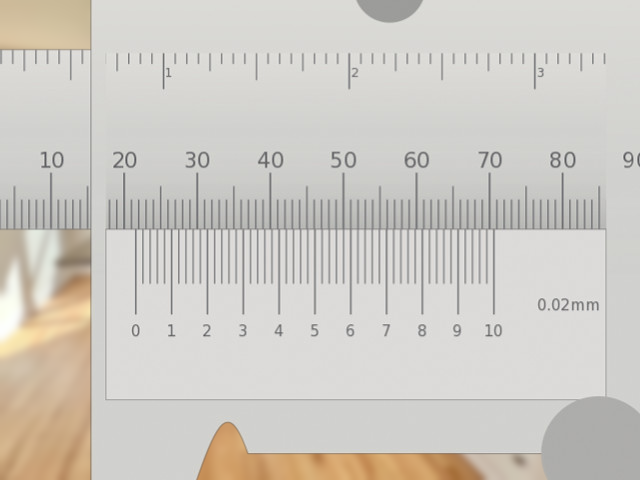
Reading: {"value": 21.6, "unit": "mm"}
